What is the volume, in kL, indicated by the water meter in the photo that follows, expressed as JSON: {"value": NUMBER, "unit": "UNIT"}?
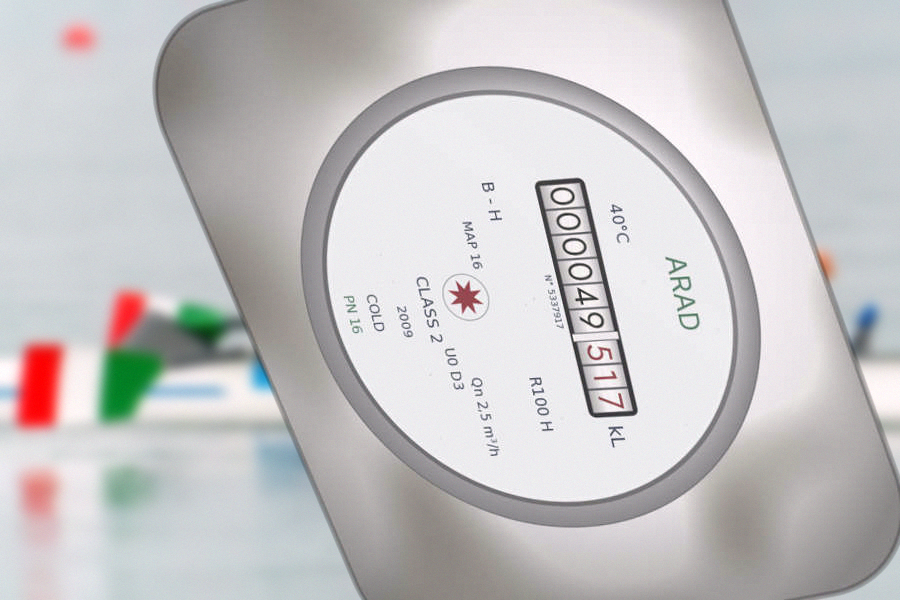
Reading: {"value": 49.517, "unit": "kL"}
